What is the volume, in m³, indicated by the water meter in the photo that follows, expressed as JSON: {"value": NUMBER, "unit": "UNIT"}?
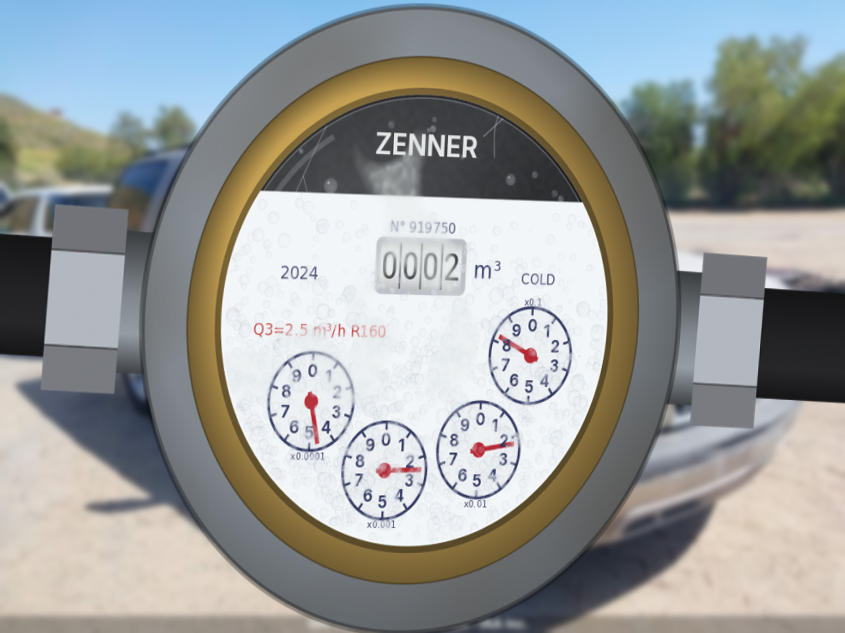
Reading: {"value": 2.8224, "unit": "m³"}
